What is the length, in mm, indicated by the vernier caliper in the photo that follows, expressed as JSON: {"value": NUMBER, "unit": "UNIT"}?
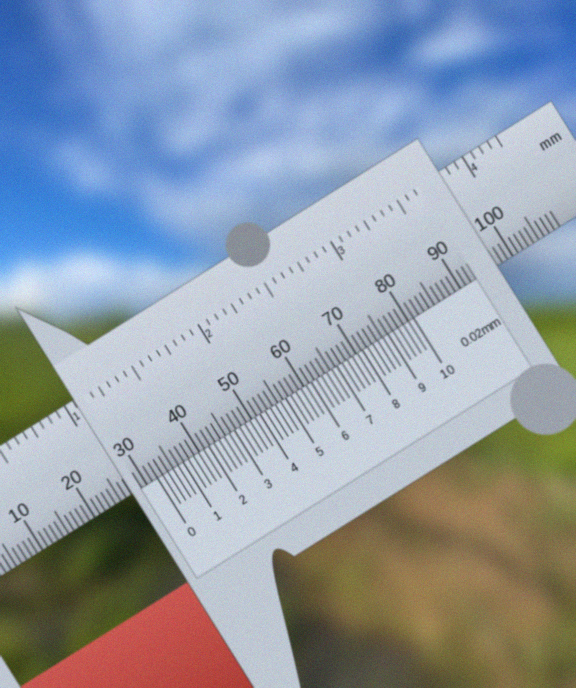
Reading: {"value": 32.0, "unit": "mm"}
